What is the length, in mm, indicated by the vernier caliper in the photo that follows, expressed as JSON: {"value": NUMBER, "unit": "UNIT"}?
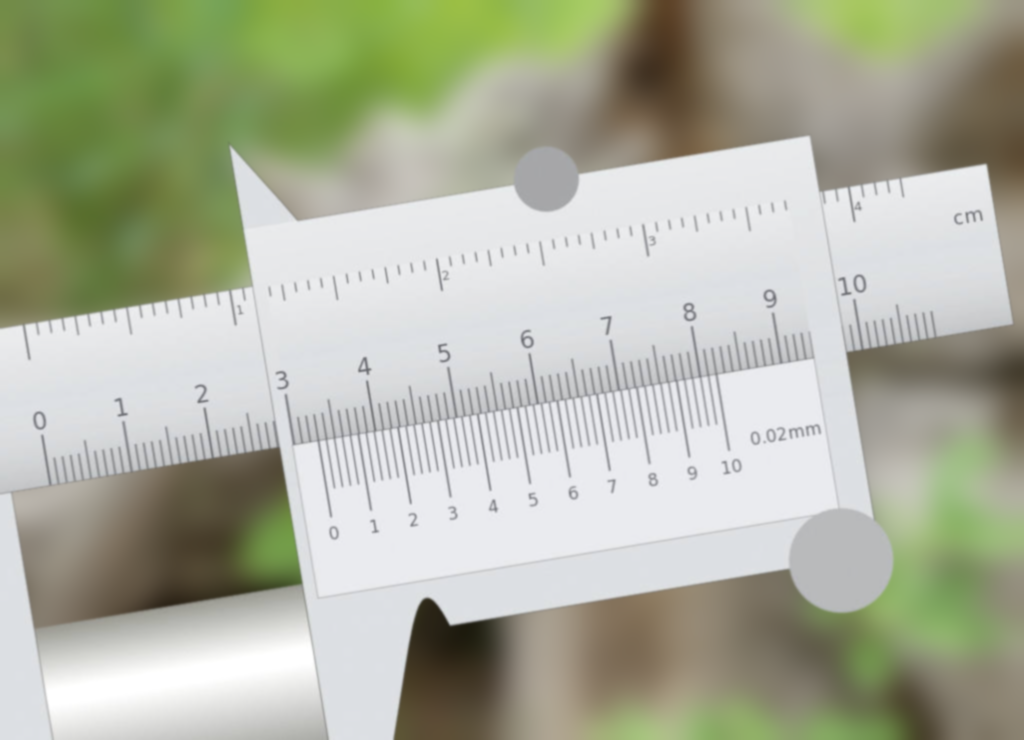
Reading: {"value": 33.0, "unit": "mm"}
